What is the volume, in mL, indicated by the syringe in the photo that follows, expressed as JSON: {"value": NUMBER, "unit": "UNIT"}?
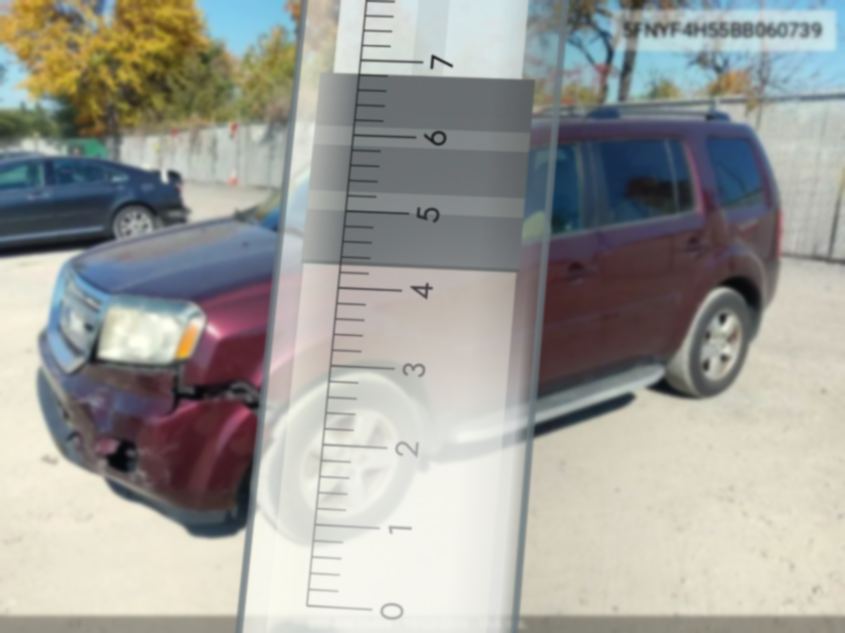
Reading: {"value": 4.3, "unit": "mL"}
